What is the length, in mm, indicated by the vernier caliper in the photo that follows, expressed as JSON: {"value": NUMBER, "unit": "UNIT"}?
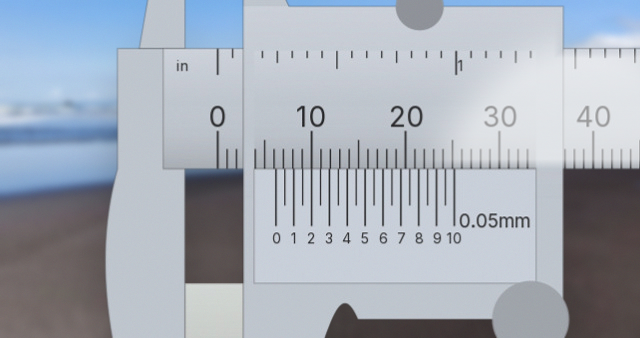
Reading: {"value": 6.2, "unit": "mm"}
